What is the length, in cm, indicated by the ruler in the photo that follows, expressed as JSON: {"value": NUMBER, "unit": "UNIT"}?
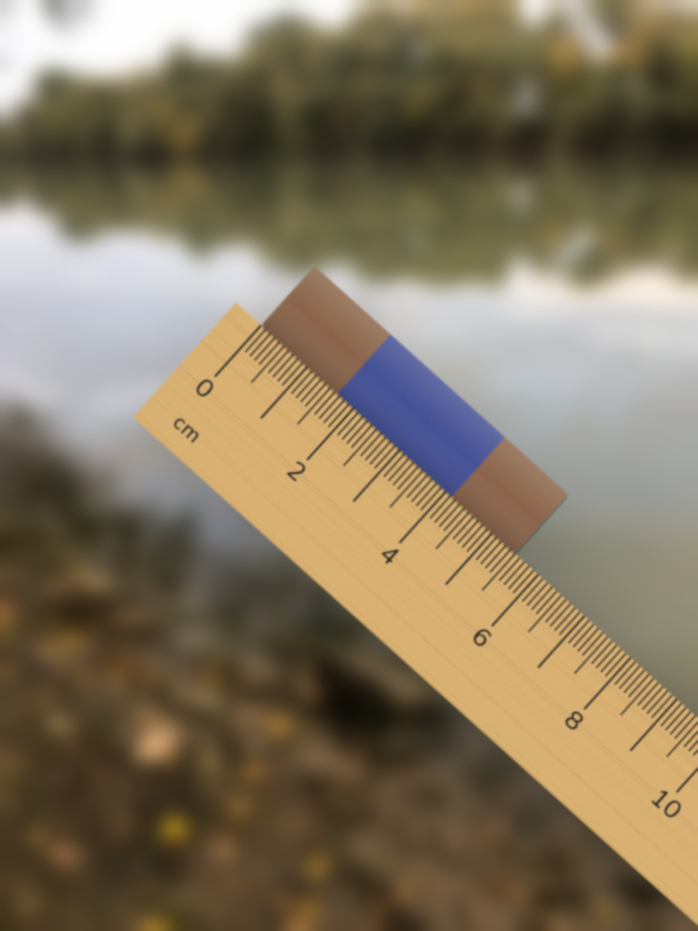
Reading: {"value": 5.5, "unit": "cm"}
